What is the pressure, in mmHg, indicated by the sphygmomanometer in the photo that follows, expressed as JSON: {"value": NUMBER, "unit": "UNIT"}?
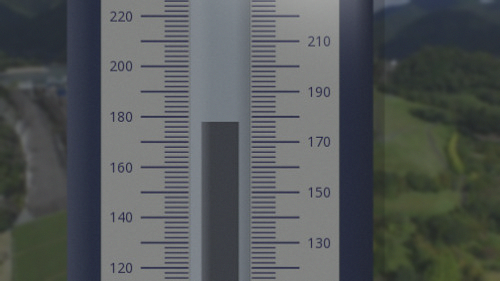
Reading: {"value": 178, "unit": "mmHg"}
